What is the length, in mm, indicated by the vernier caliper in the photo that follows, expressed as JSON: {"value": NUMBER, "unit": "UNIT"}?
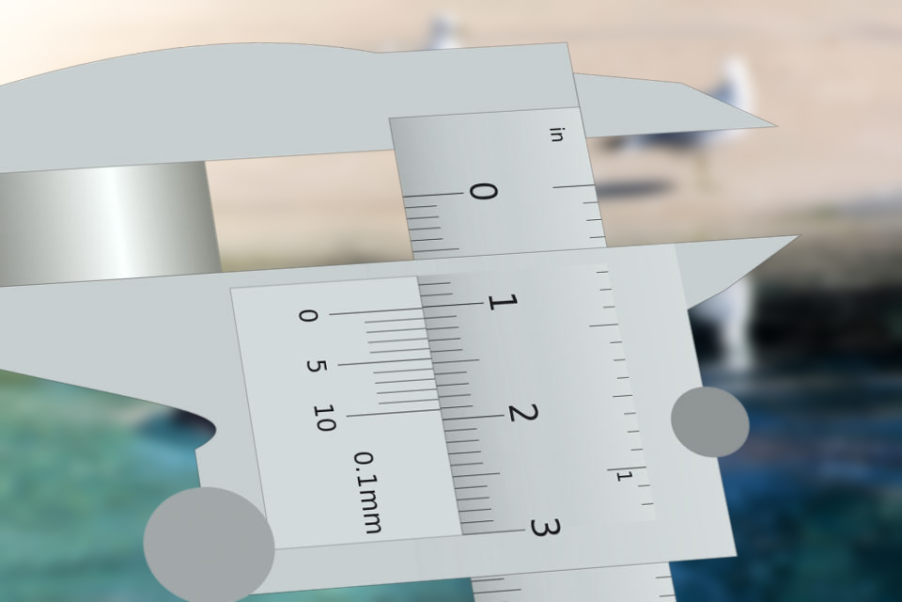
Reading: {"value": 10.1, "unit": "mm"}
